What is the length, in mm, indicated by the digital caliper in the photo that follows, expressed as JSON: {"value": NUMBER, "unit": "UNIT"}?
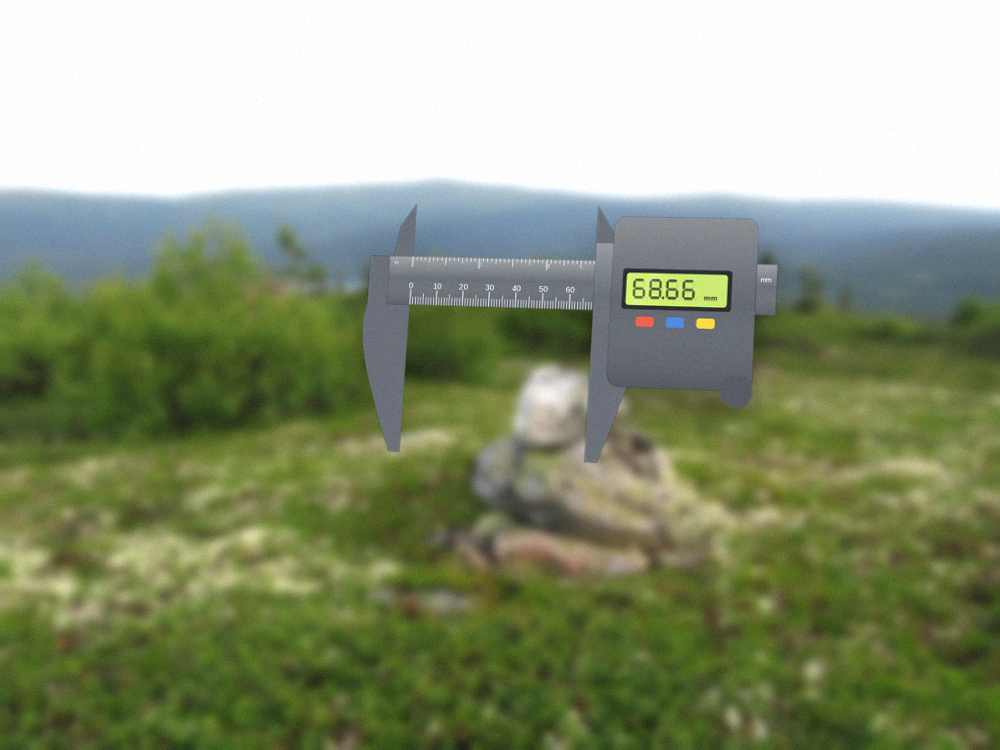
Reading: {"value": 68.66, "unit": "mm"}
